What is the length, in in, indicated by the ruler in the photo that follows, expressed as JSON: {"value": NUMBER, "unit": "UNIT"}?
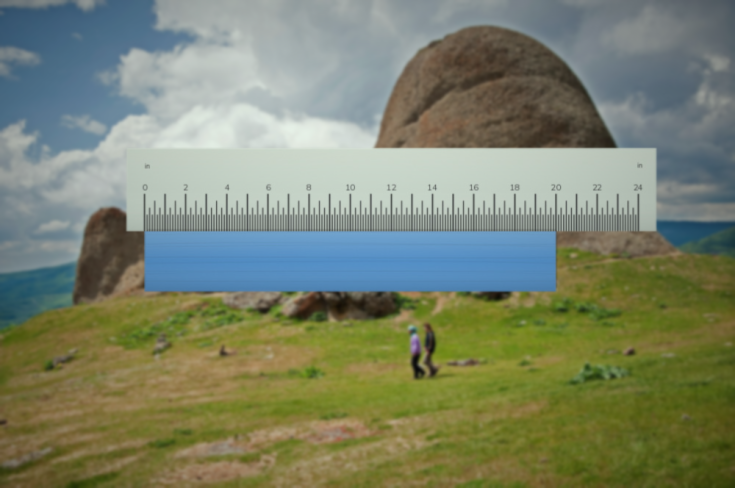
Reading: {"value": 20, "unit": "in"}
